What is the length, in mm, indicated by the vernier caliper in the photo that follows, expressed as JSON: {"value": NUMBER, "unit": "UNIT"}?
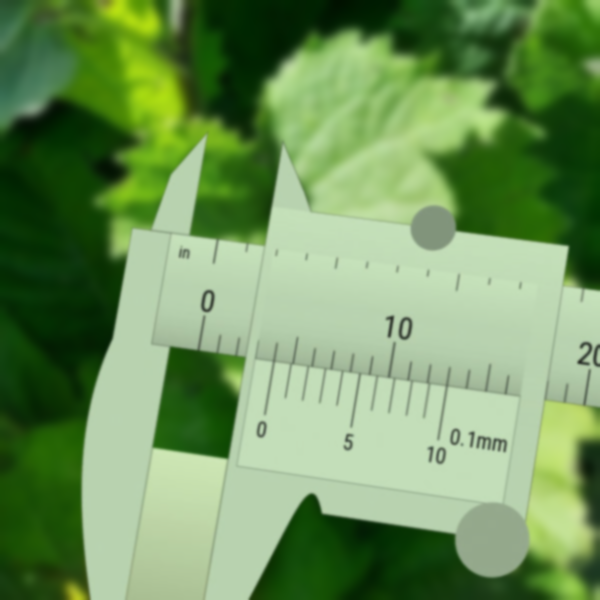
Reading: {"value": 4.0, "unit": "mm"}
